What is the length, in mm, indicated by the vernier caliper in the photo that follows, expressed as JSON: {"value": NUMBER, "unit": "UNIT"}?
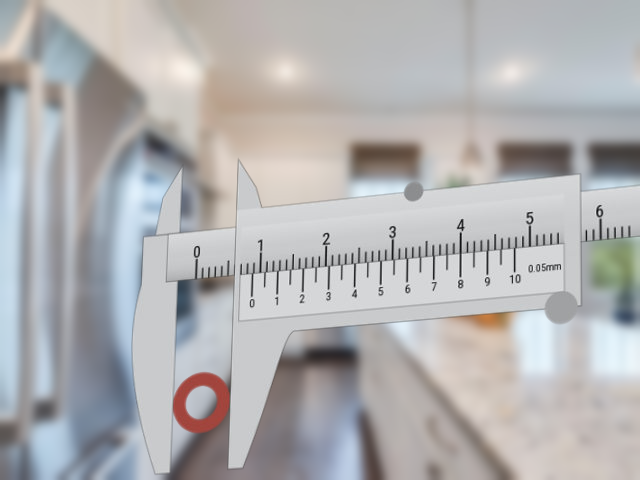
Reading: {"value": 8.8, "unit": "mm"}
